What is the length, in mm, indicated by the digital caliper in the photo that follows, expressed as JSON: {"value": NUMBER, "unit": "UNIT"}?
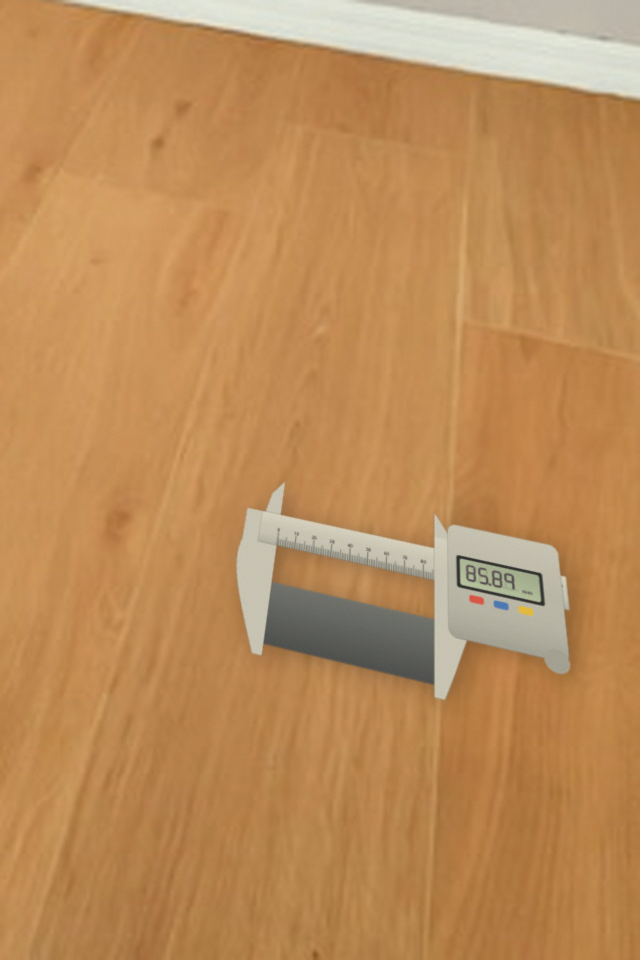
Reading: {"value": 85.89, "unit": "mm"}
